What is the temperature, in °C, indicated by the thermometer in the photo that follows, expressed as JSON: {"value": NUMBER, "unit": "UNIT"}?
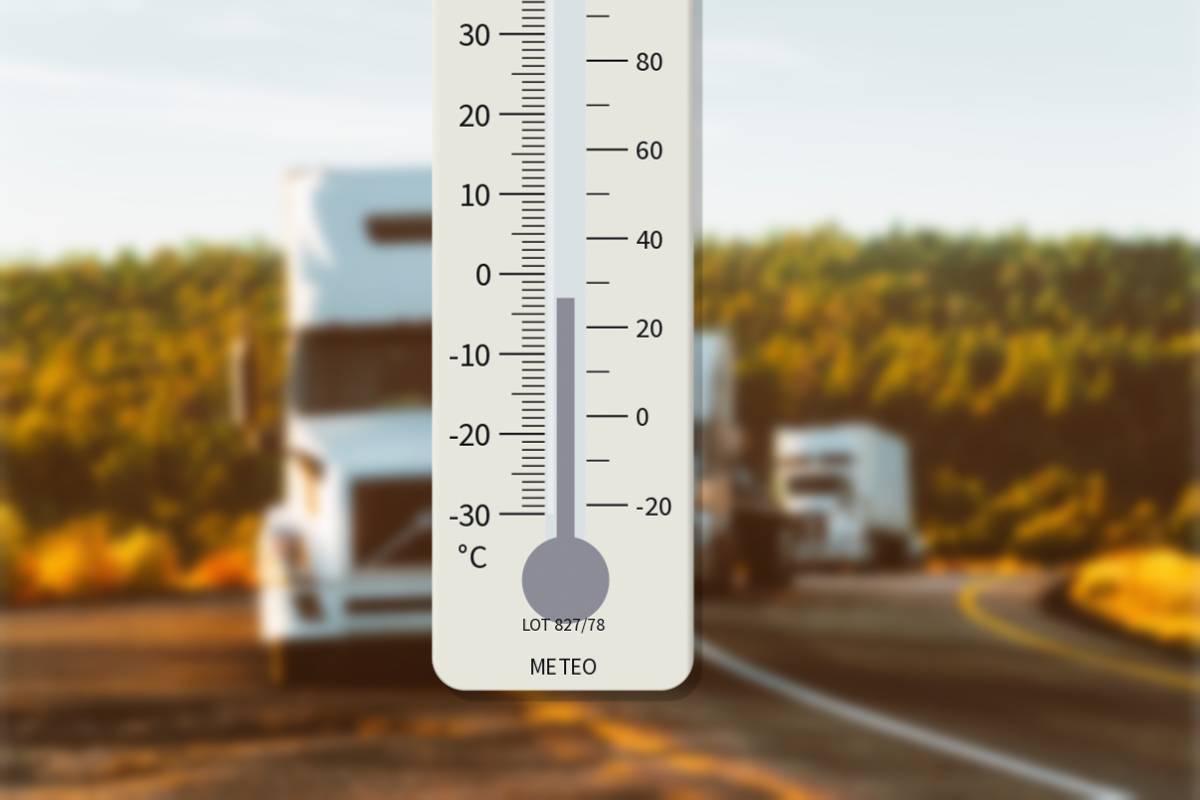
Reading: {"value": -3, "unit": "°C"}
